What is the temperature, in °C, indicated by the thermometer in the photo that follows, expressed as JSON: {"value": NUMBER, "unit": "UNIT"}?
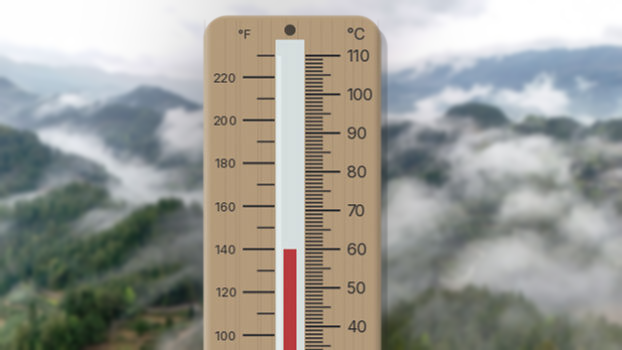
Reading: {"value": 60, "unit": "°C"}
